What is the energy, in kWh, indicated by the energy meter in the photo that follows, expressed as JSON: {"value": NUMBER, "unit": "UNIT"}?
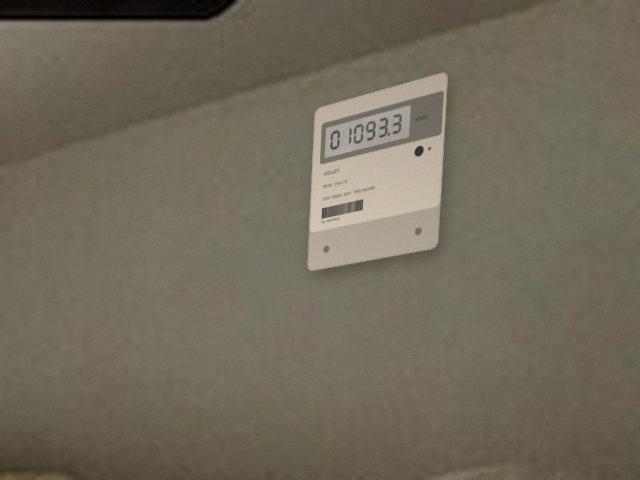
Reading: {"value": 1093.3, "unit": "kWh"}
